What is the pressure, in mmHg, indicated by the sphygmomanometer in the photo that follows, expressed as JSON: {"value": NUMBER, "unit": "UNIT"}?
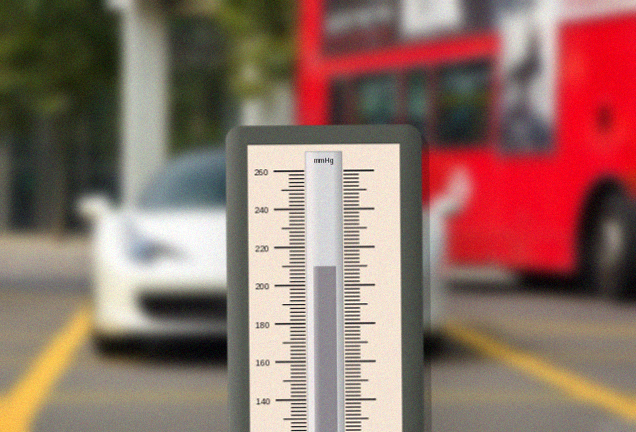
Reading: {"value": 210, "unit": "mmHg"}
